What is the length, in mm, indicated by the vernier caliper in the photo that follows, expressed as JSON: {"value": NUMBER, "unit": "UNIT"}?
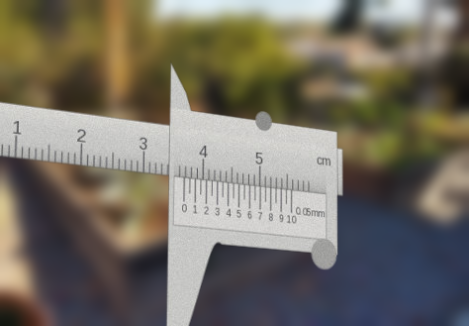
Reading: {"value": 36.8, "unit": "mm"}
